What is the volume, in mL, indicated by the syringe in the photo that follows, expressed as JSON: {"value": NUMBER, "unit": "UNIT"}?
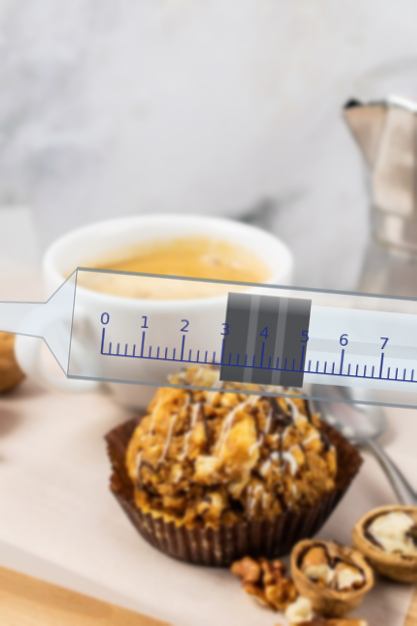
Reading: {"value": 3, "unit": "mL"}
